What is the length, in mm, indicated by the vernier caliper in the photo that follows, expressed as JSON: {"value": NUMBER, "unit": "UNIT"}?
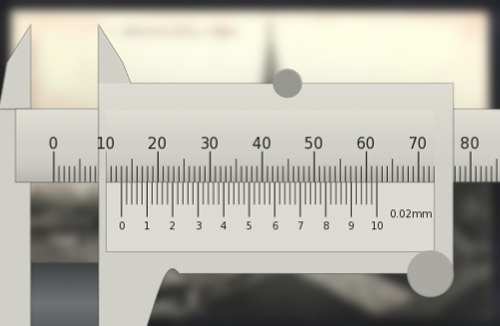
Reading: {"value": 13.0, "unit": "mm"}
